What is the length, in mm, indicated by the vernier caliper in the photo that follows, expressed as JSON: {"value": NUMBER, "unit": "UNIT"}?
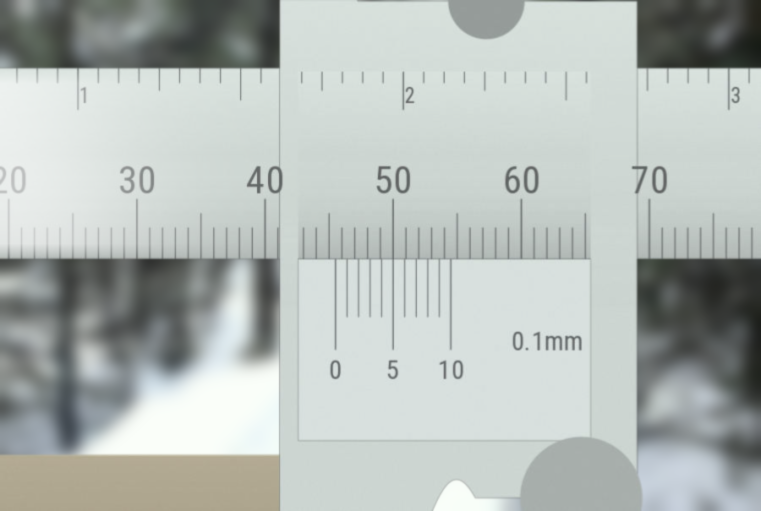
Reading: {"value": 45.5, "unit": "mm"}
